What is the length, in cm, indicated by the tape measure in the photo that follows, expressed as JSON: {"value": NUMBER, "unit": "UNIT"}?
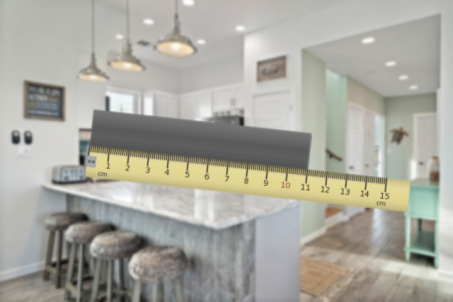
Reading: {"value": 11, "unit": "cm"}
